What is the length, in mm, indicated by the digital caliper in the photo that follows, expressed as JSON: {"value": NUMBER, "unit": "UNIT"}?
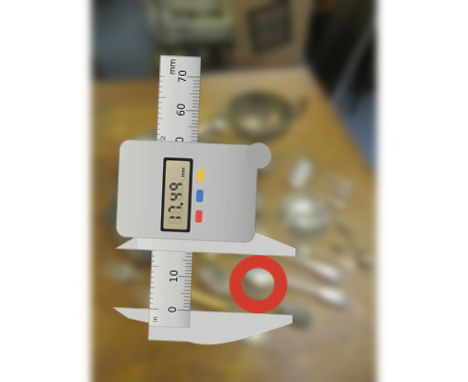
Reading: {"value": 17.49, "unit": "mm"}
